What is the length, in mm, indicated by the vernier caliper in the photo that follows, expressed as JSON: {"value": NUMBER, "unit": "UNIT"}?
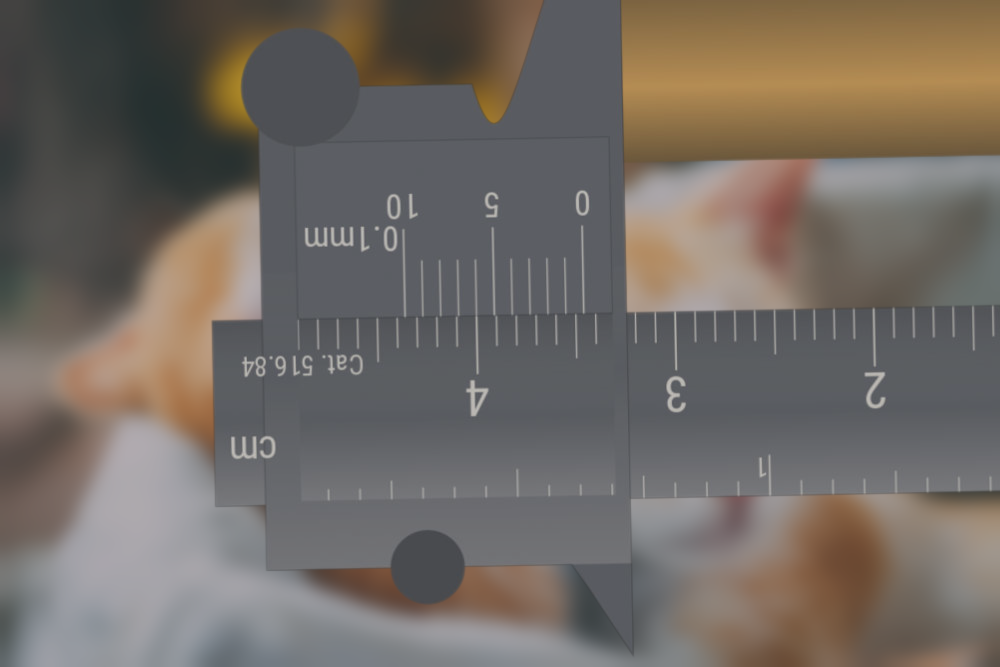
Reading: {"value": 34.6, "unit": "mm"}
